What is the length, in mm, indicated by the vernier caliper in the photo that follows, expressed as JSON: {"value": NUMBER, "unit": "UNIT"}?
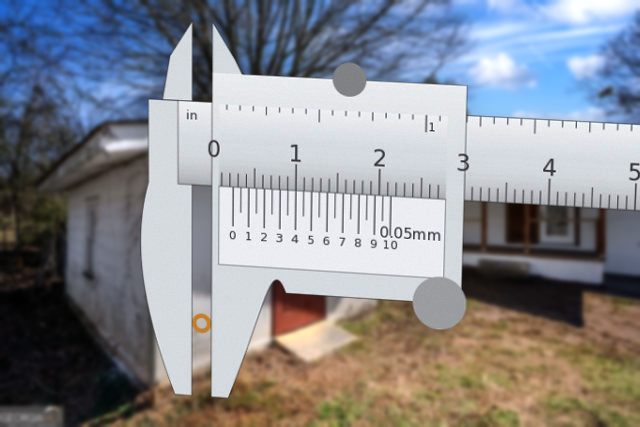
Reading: {"value": 2.4, "unit": "mm"}
